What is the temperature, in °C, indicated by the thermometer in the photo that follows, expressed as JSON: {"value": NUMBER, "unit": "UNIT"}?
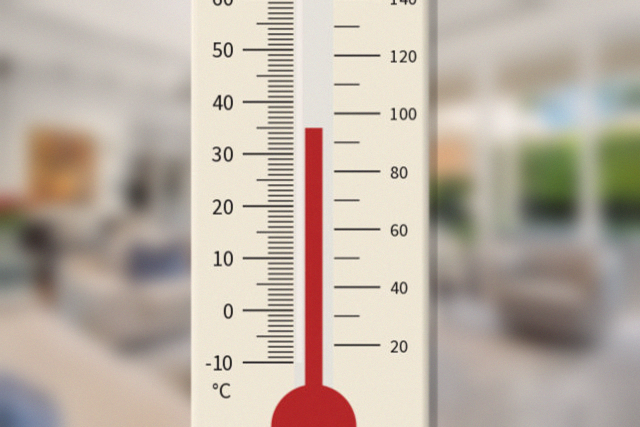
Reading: {"value": 35, "unit": "°C"}
